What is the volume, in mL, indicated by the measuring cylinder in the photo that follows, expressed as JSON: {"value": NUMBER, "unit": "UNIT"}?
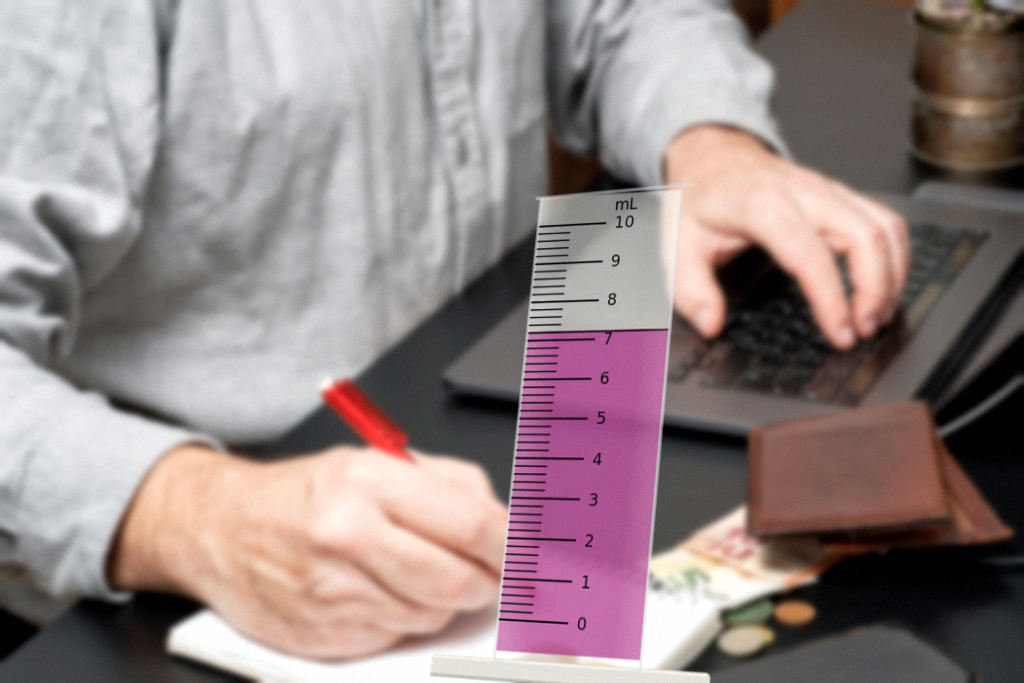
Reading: {"value": 7.2, "unit": "mL"}
